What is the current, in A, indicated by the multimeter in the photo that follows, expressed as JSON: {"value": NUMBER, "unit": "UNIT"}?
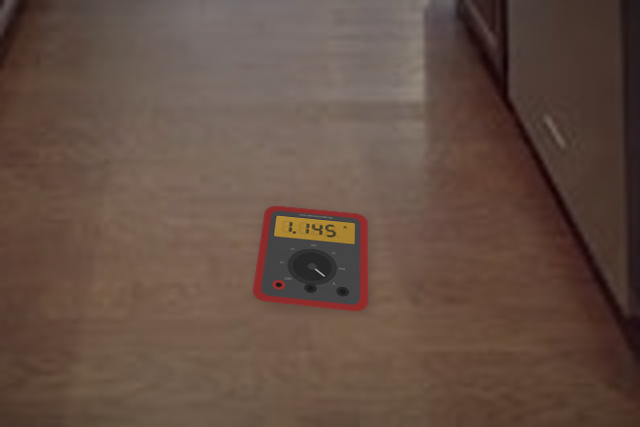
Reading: {"value": 1.145, "unit": "A"}
